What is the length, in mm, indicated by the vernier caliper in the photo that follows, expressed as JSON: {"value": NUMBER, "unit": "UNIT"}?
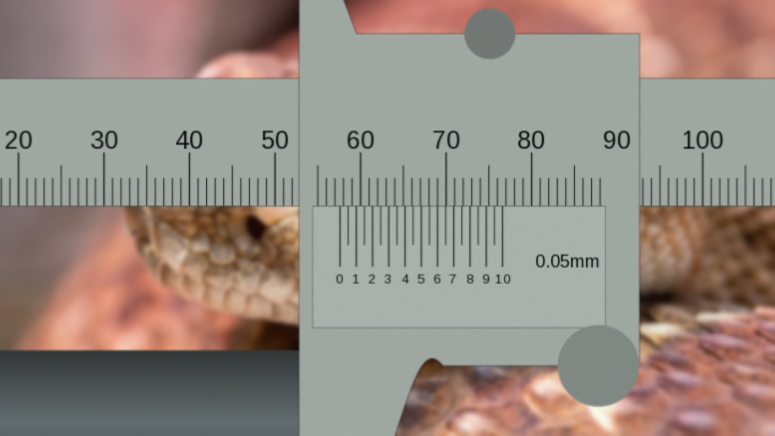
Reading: {"value": 57.6, "unit": "mm"}
